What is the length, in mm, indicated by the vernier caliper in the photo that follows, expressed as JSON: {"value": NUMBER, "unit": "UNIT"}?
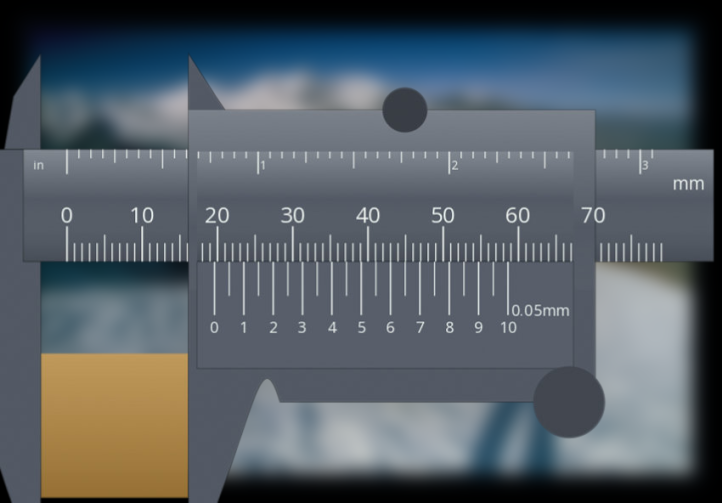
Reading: {"value": 19.6, "unit": "mm"}
